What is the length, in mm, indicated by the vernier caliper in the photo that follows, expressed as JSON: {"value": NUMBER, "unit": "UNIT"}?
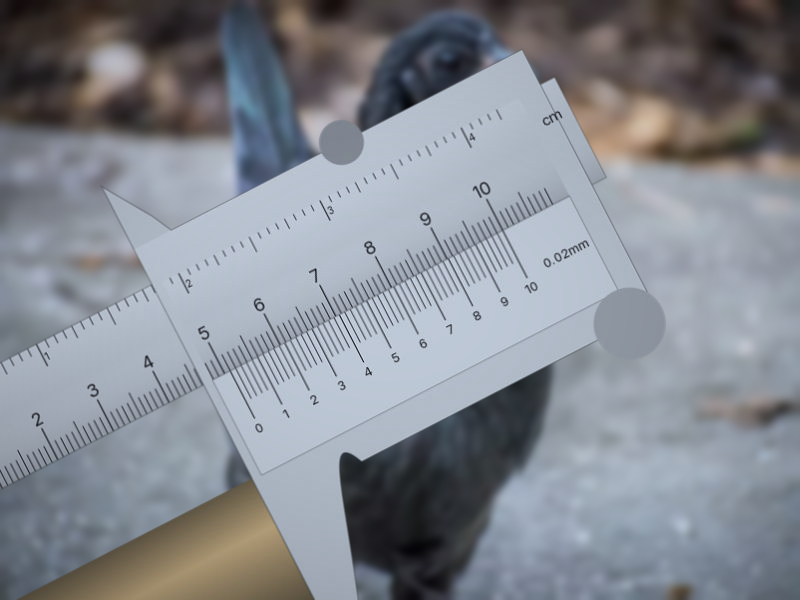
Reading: {"value": 51.0, "unit": "mm"}
